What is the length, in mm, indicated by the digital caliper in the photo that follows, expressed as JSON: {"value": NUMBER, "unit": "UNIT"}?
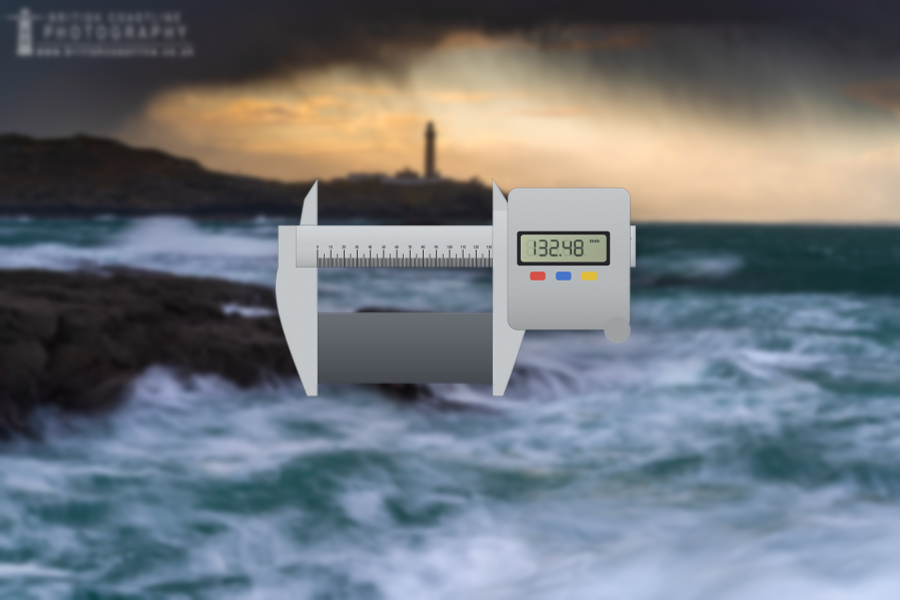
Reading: {"value": 132.48, "unit": "mm"}
